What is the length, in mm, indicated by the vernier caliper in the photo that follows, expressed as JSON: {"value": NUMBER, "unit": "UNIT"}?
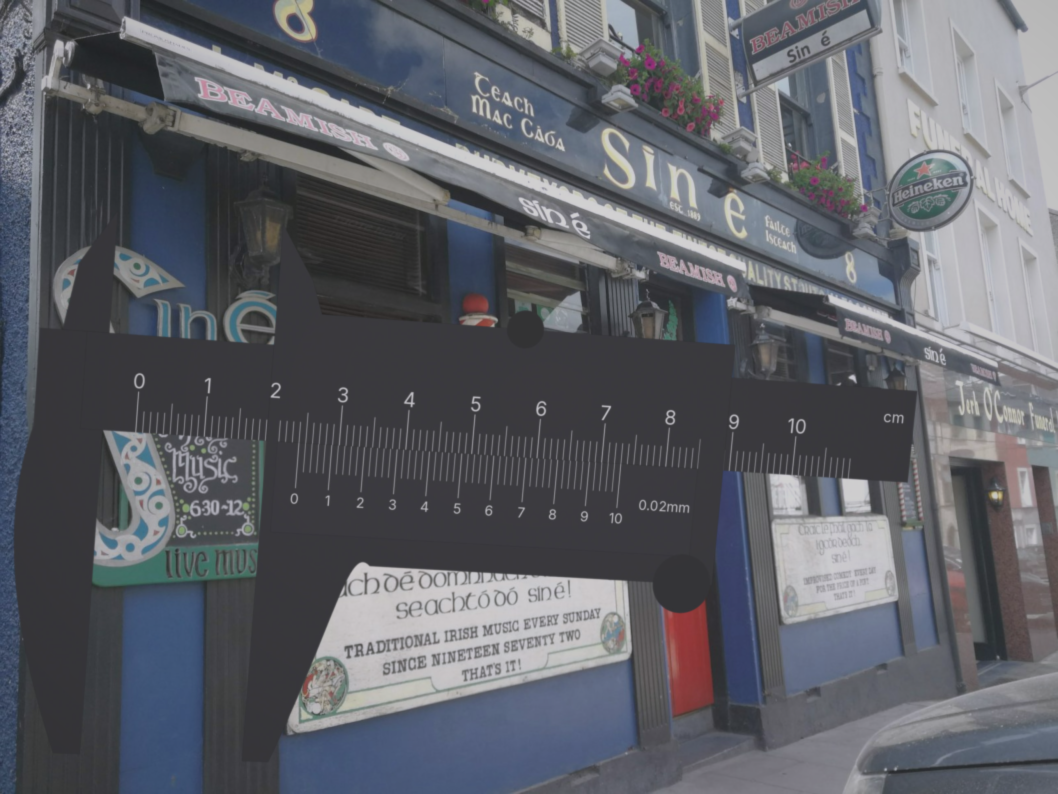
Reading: {"value": 24.0, "unit": "mm"}
